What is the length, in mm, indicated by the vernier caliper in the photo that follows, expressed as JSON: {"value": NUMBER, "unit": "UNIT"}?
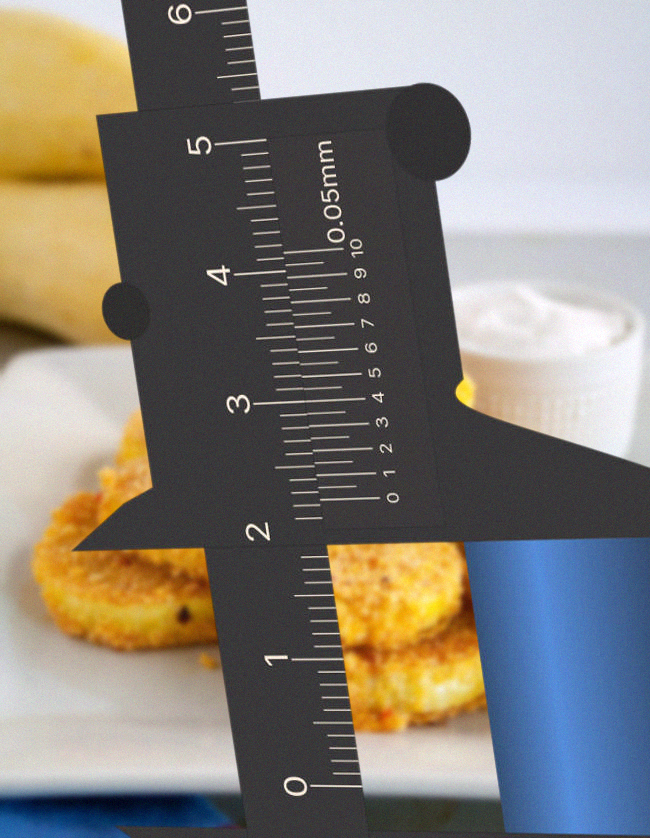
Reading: {"value": 22.4, "unit": "mm"}
